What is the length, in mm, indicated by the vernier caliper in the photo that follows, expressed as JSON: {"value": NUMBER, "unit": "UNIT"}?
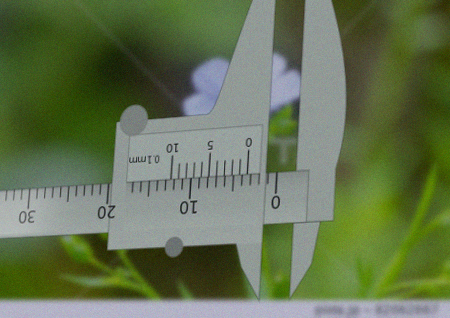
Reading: {"value": 3.4, "unit": "mm"}
